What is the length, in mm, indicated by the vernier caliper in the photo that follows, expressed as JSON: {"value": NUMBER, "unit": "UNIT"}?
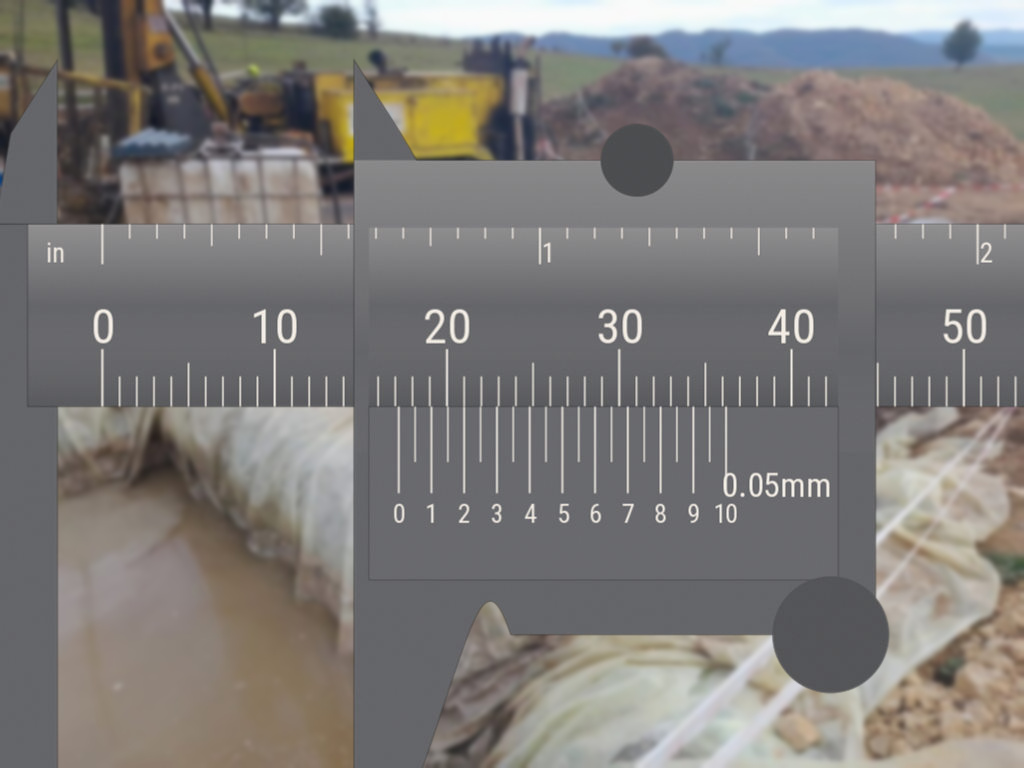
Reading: {"value": 17.2, "unit": "mm"}
